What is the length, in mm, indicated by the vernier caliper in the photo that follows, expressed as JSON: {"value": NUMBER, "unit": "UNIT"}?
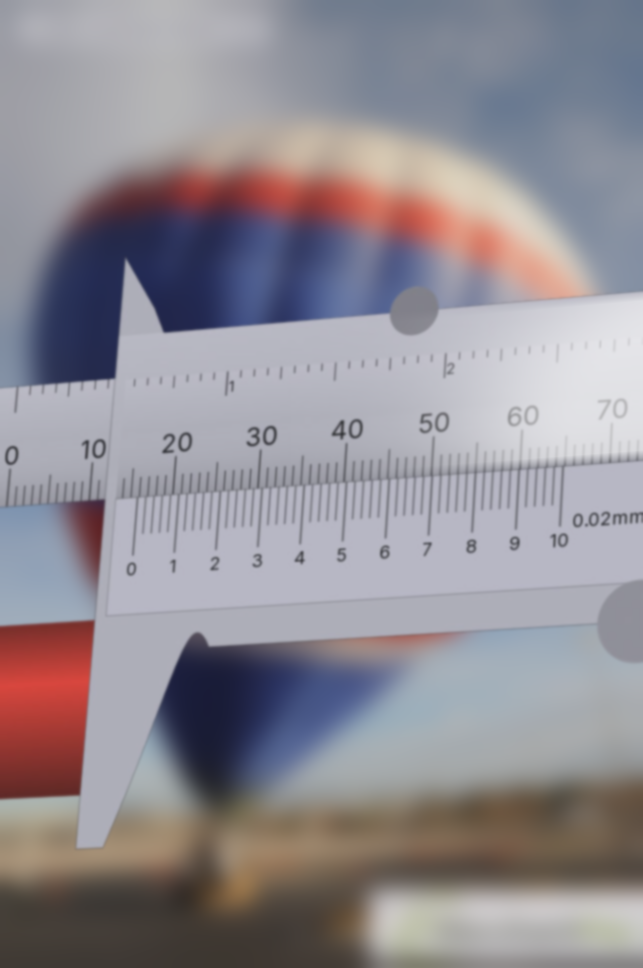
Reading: {"value": 15.8, "unit": "mm"}
